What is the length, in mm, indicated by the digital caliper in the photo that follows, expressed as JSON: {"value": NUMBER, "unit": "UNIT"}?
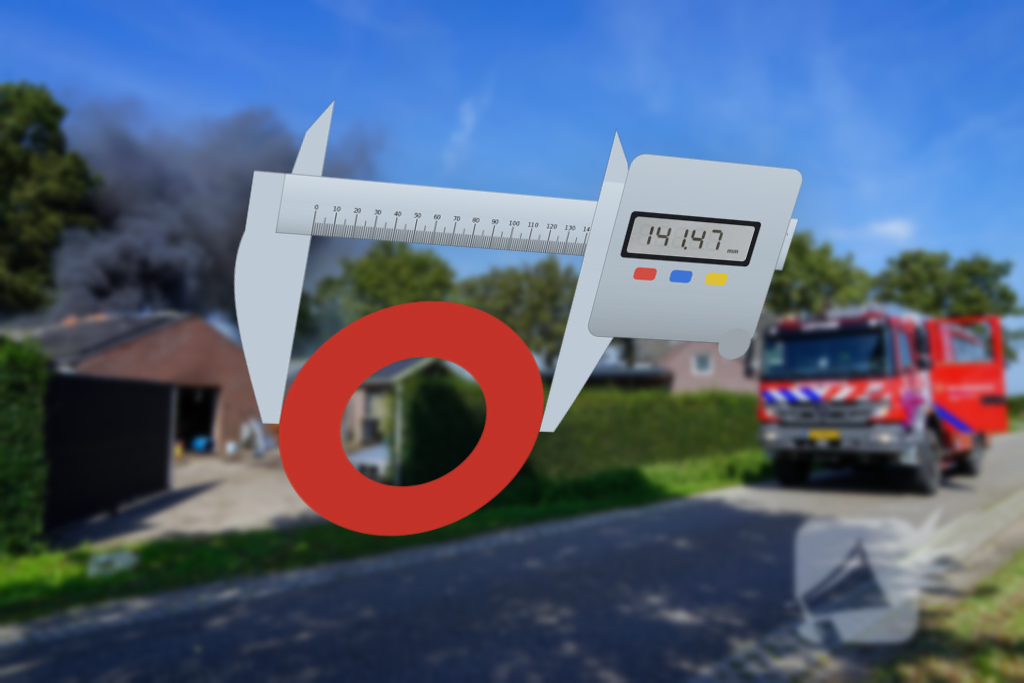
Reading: {"value": 141.47, "unit": "mm"}
